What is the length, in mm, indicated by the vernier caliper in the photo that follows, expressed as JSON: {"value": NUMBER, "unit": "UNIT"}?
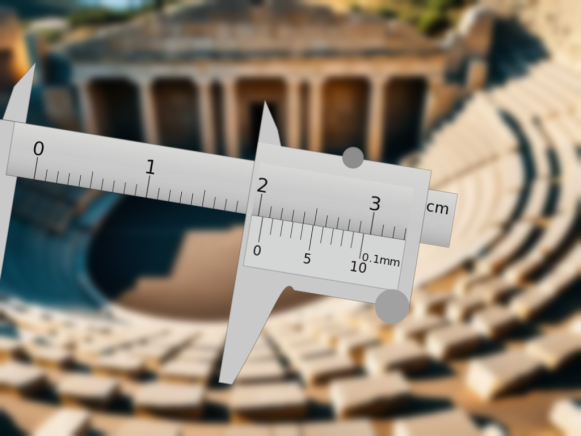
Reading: {"value": 20.4, "unit": "mm"}
